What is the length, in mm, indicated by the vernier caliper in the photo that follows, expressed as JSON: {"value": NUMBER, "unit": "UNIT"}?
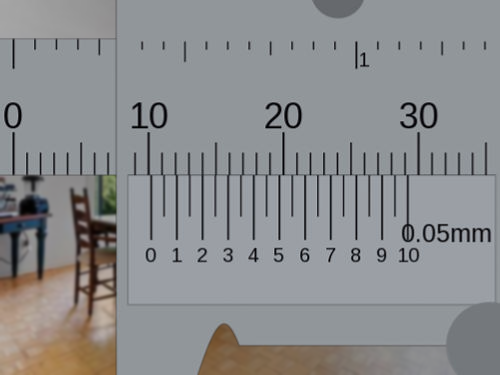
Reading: {"value": 10.2, "unit": "mm"}
